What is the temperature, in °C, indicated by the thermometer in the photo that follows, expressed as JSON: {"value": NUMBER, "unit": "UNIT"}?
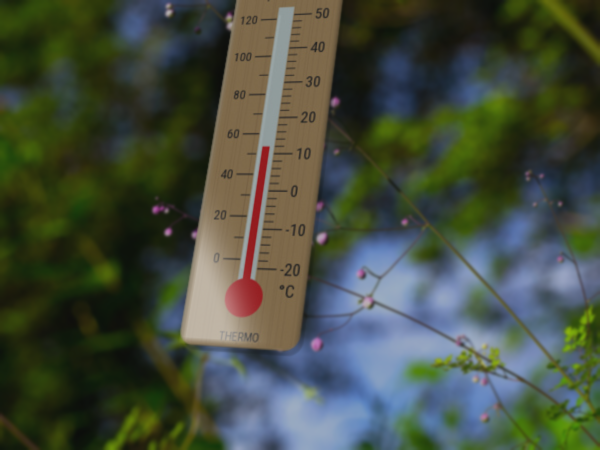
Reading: {"value": 12, "unit": "°C"}
